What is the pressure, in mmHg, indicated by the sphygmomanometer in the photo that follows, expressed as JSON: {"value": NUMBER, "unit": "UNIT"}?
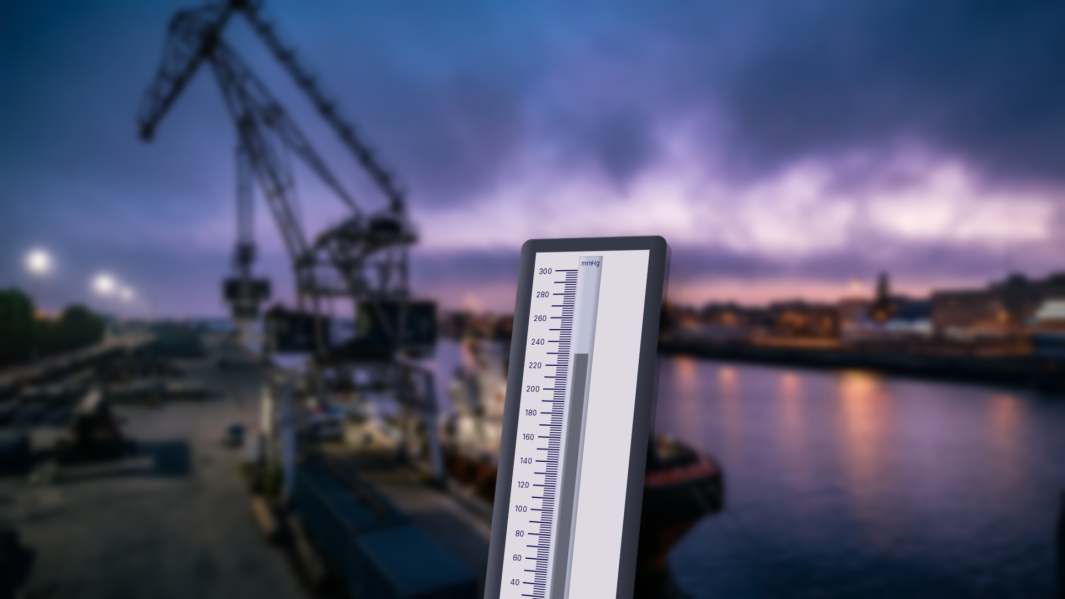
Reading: {"value": 230, "unit": "mmHg"}
